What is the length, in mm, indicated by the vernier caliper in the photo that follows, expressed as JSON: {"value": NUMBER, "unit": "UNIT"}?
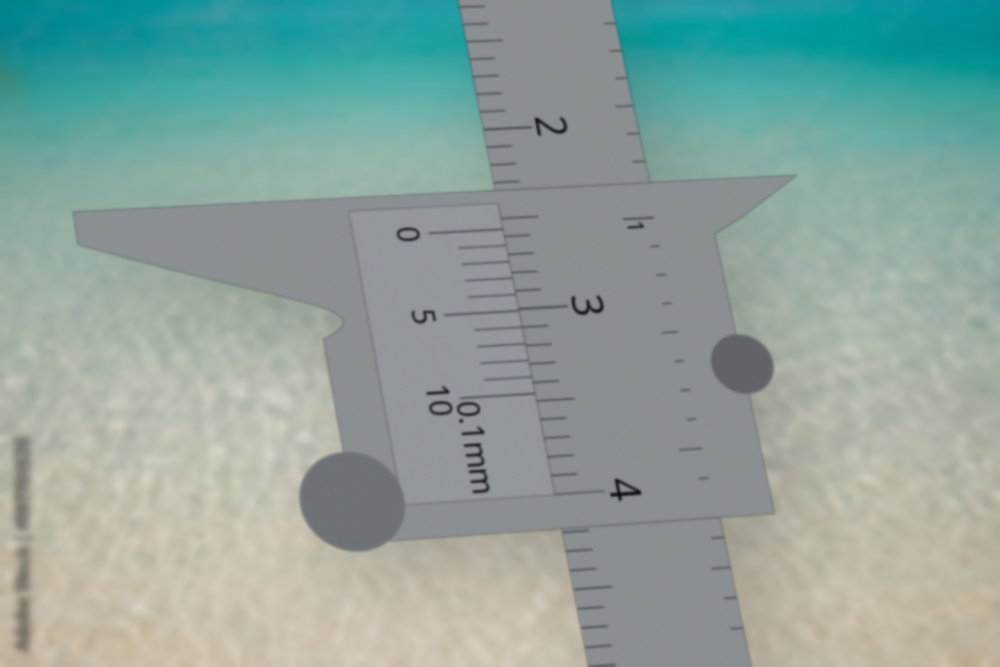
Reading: {"value": 25.6, "unit": "mm"}
